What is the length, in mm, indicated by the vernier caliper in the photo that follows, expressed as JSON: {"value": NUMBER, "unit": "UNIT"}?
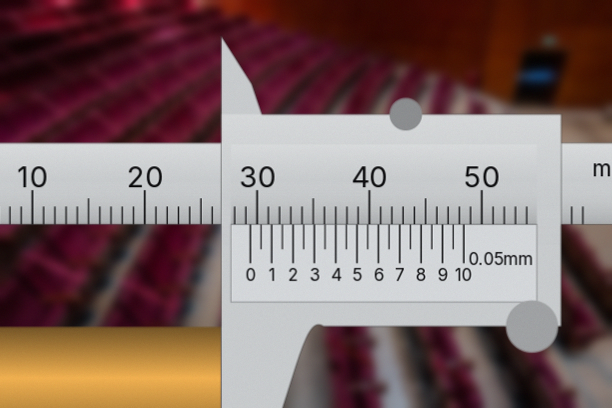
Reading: {"value": 29.4, "unit": "mm"}
